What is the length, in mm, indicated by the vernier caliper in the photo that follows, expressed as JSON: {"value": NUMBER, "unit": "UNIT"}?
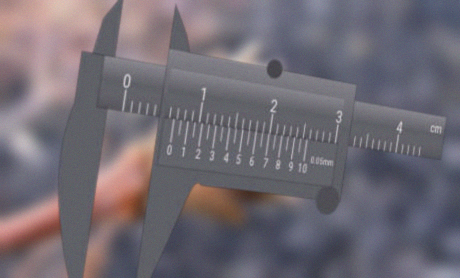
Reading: {"value": 6.6, "unit": "mm"}
